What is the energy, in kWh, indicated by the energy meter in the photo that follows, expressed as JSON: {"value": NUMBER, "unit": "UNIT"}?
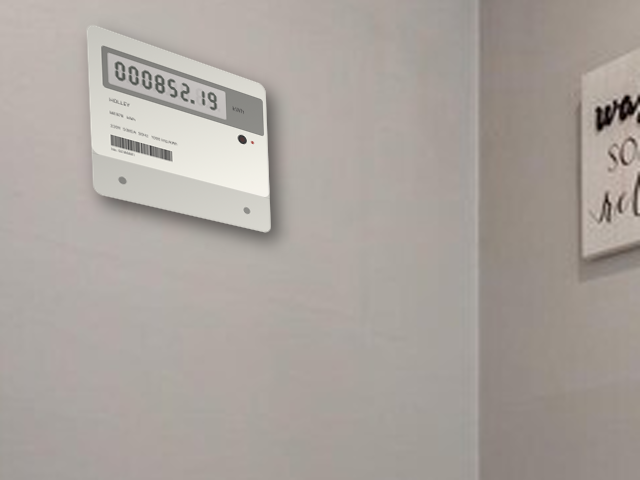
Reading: {"value": 852.19, "unit": "kWh"}
